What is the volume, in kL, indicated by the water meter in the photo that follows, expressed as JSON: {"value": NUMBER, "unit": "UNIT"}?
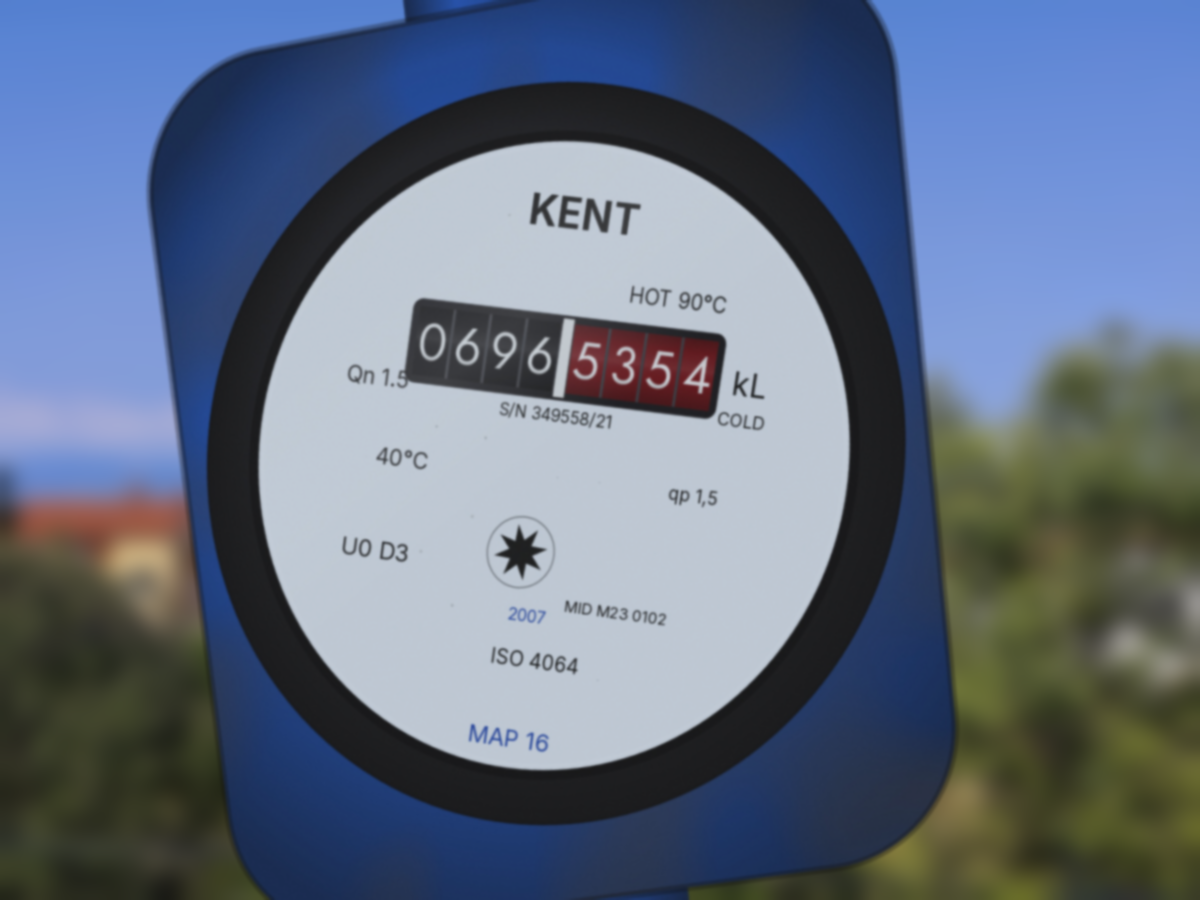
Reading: {"value": 696.5354, "unit": "kL"}
